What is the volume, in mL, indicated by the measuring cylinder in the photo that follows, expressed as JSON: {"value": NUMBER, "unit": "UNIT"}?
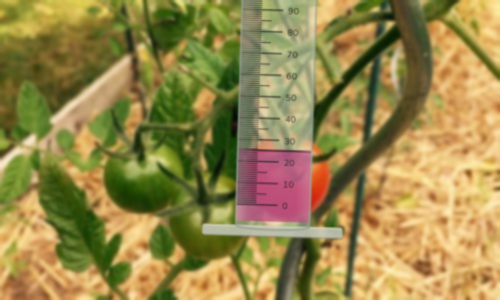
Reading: {"value": 25, "unit": "mL"}
